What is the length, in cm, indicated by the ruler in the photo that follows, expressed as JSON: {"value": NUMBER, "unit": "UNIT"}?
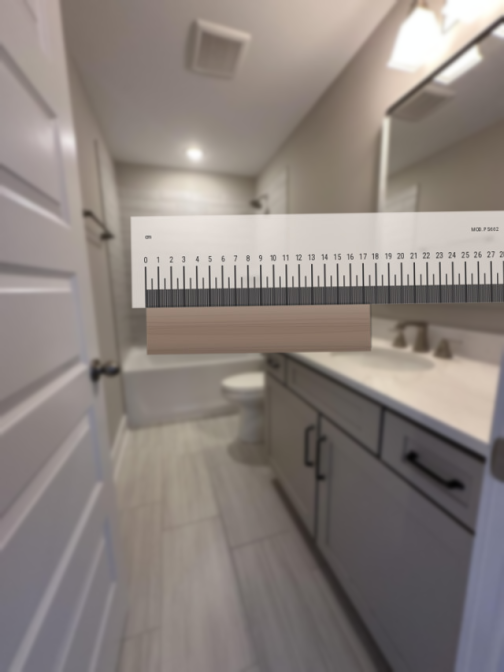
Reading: {"value": 17.5, "unit": "cm"}
